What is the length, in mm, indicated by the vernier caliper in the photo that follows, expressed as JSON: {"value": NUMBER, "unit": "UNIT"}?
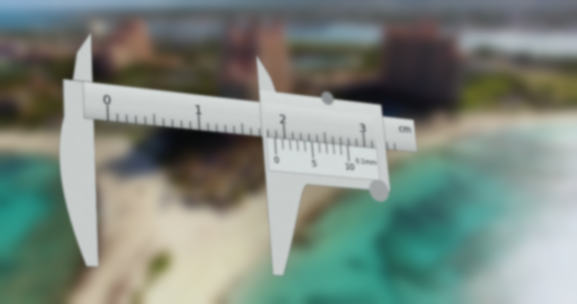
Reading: {"value": 18.8, "unit": "mm"}
